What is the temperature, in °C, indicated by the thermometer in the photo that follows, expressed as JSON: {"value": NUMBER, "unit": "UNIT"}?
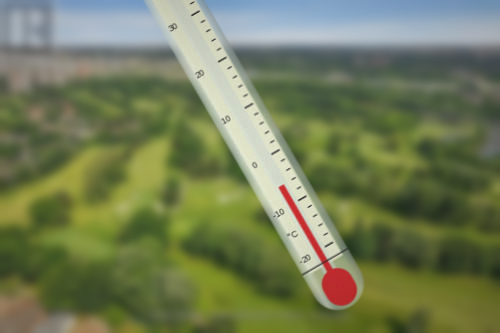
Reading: {"value": -6, "unit": "°C"}
